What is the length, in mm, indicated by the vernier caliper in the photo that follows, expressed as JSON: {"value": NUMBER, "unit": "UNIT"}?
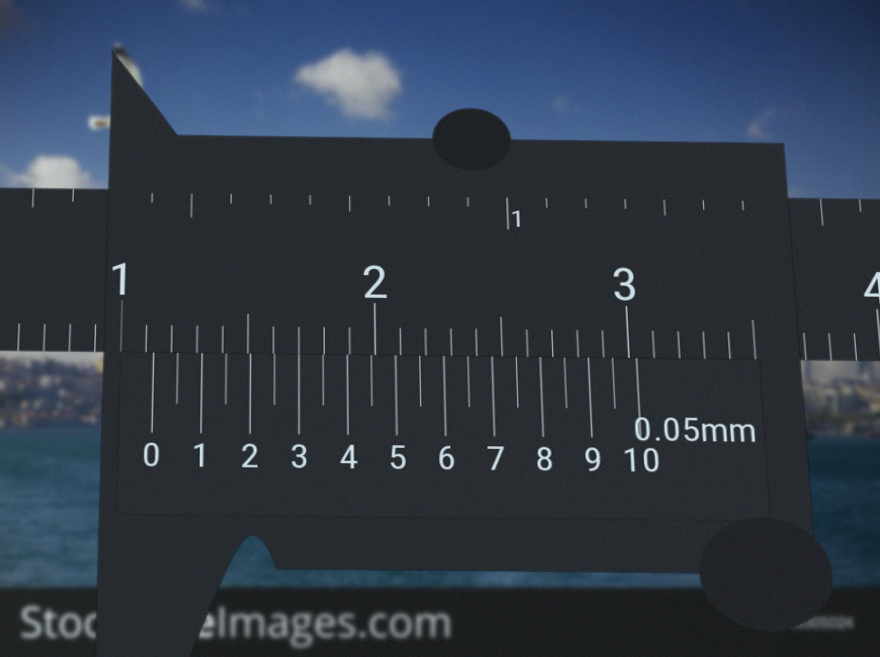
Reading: {"value": 11.30, "unit": "mm"}
